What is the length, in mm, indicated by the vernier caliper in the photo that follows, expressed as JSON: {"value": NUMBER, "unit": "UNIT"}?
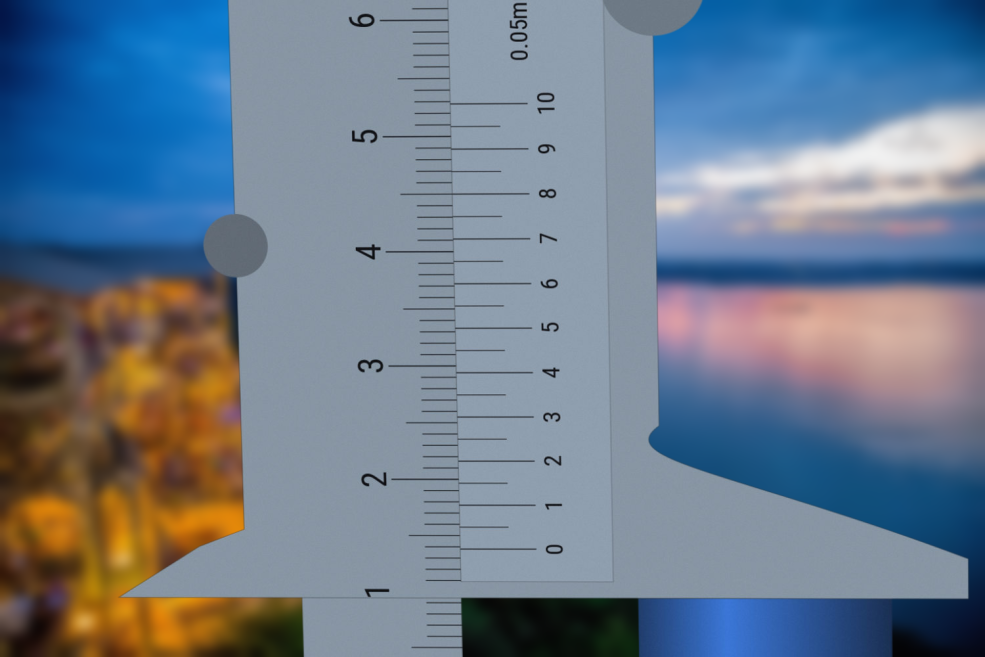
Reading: {"value": 13.8, "unit": "mm"}
